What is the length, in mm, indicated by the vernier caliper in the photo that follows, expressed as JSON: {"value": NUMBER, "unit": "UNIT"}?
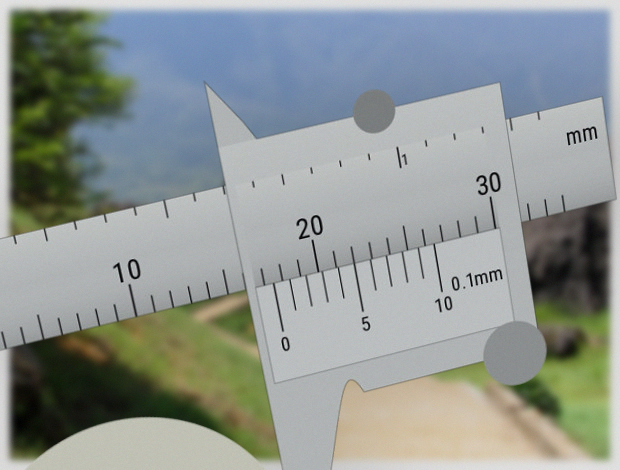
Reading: {"value": 17.5, "unit": "mm"}
